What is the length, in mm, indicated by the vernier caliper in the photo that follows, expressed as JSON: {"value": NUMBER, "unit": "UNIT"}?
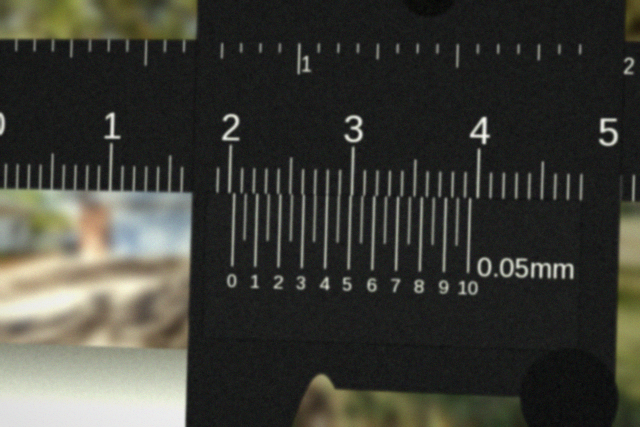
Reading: {"value": 20.4, "unit": "mm"}
